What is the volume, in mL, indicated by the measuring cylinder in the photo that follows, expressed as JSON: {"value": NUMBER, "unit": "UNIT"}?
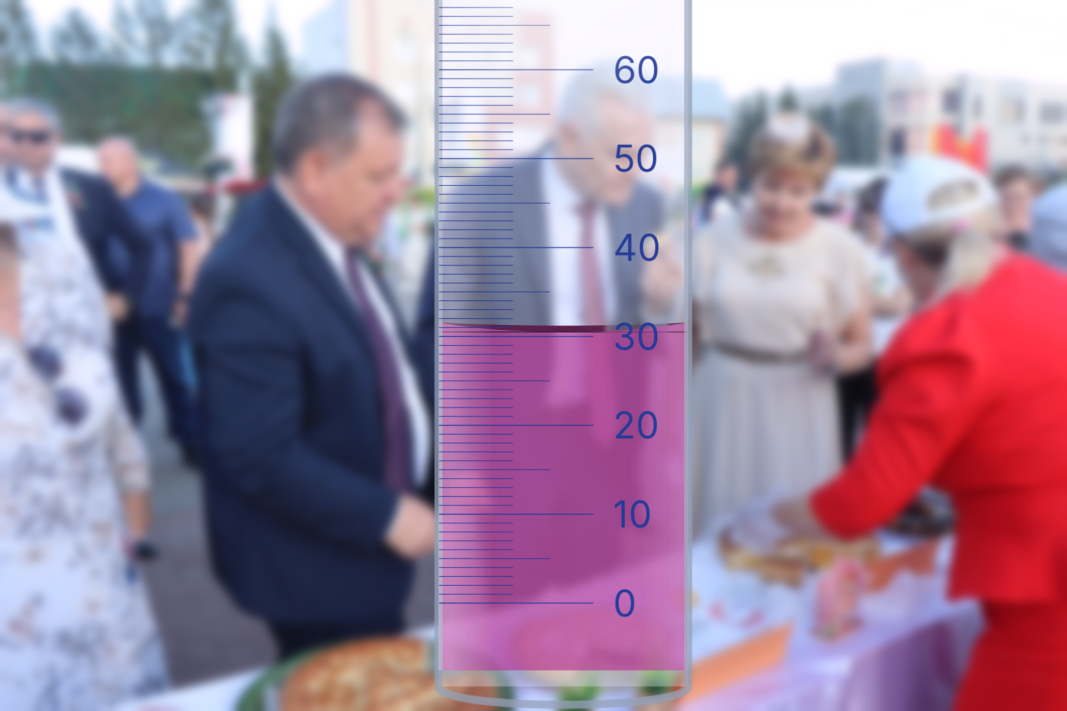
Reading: {"value": 30.5, "unit": "mL"}
